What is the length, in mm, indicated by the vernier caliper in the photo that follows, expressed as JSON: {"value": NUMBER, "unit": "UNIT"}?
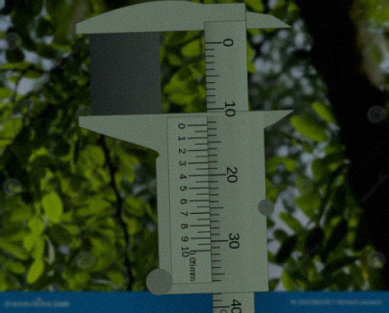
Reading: {"value": 12.4, "unit": "mm"}
